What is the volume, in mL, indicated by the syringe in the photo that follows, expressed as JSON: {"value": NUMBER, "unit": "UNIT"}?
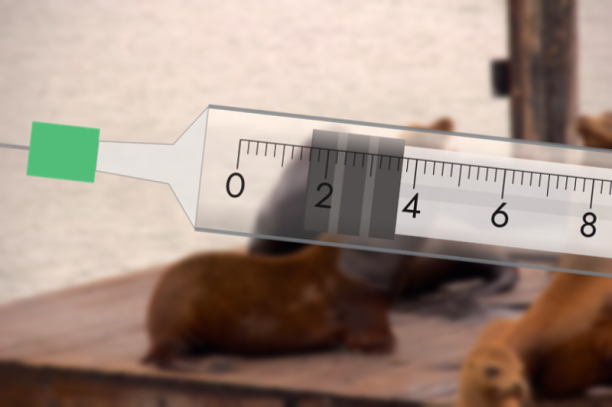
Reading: {"value": 1.6, "unit": "mL"}
